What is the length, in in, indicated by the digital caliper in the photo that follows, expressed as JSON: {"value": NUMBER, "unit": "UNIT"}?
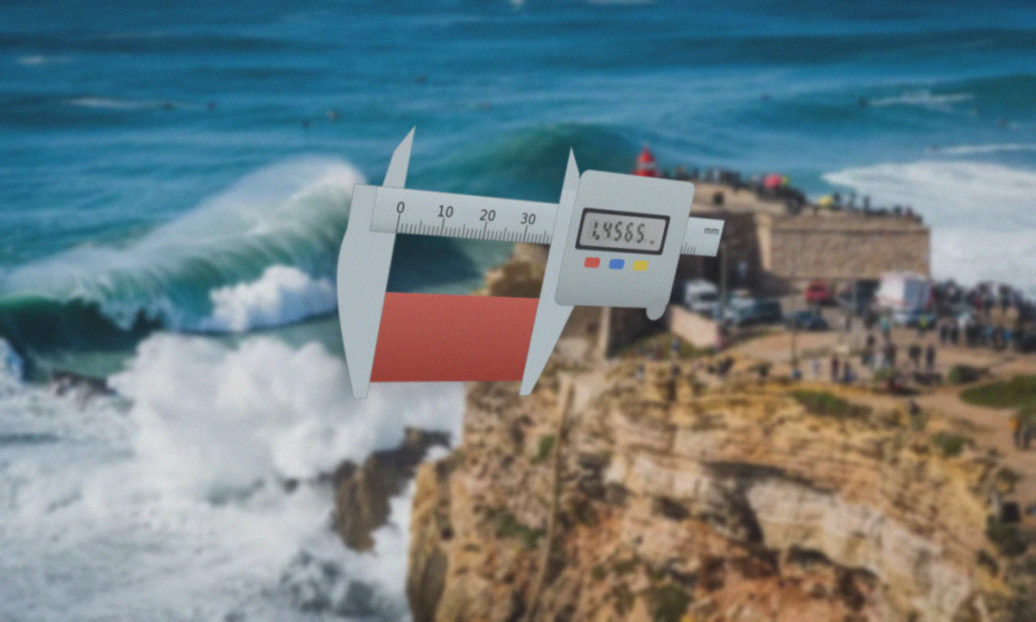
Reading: {"value": 1.4565, "unit": "in"}
